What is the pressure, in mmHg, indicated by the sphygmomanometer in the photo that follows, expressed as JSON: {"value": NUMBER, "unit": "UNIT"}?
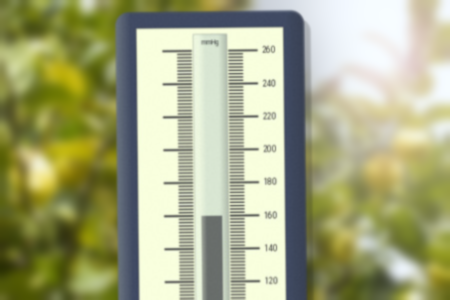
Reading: {"value": 160, "unit": "mmHg"}
